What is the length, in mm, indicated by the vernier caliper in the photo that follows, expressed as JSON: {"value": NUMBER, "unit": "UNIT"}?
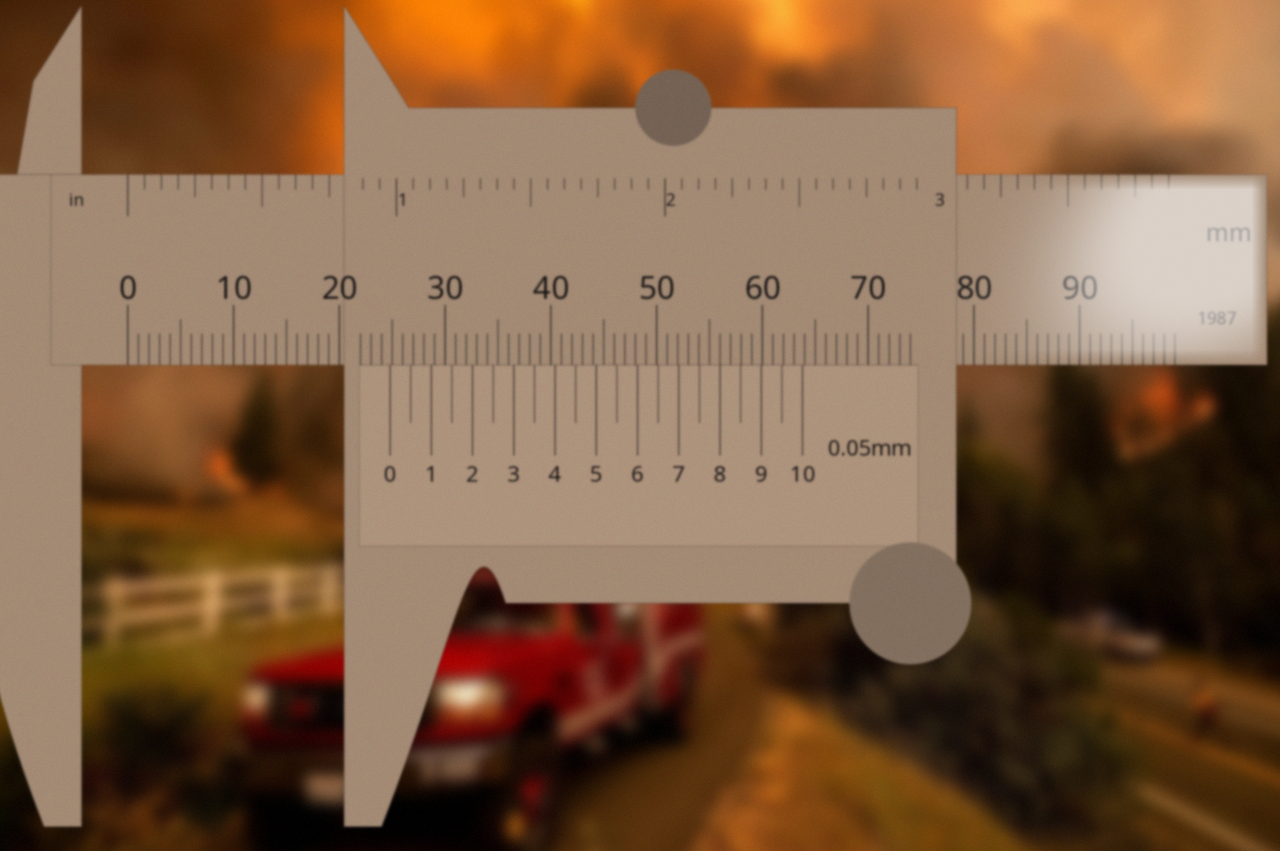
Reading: {"value": 24.8, "unit": "mm"}
